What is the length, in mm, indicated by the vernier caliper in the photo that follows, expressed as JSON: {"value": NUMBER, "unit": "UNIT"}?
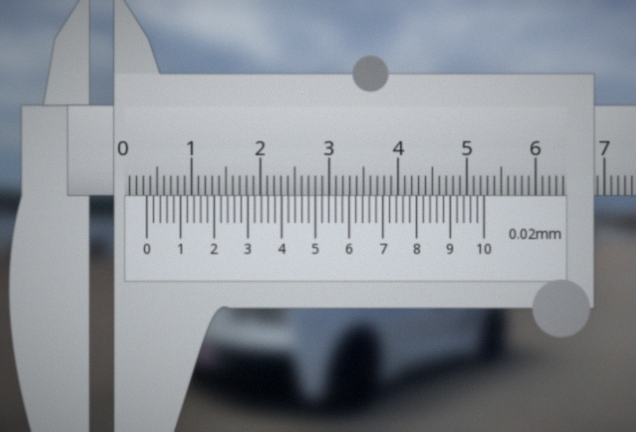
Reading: {"value": 3.5, "unit": "mm"}
